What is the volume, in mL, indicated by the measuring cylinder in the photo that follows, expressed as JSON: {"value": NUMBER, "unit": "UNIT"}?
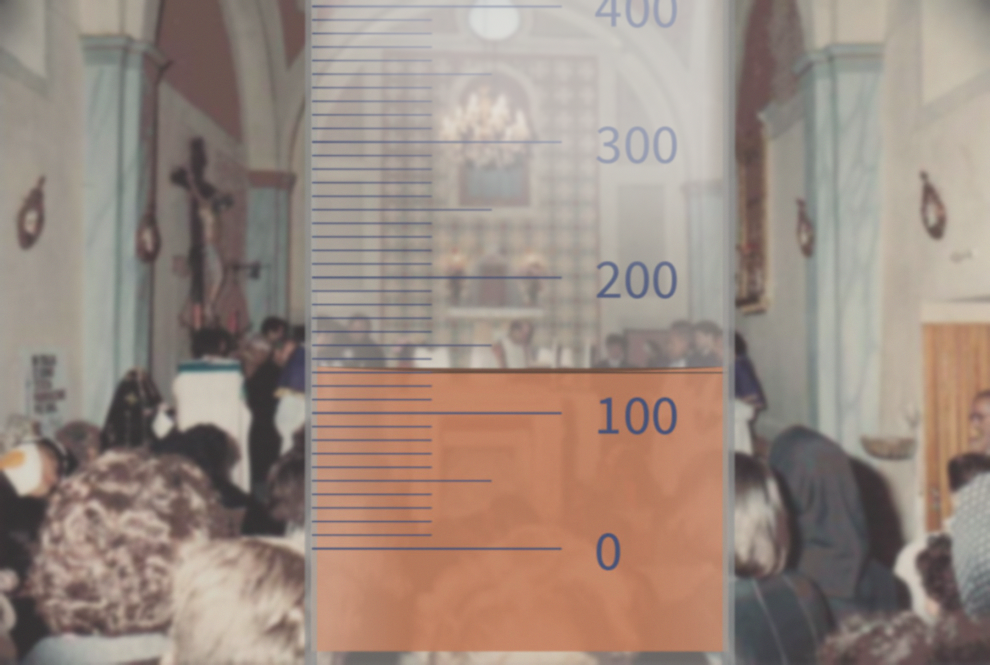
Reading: {"value": 130, "unit": "mL"}
